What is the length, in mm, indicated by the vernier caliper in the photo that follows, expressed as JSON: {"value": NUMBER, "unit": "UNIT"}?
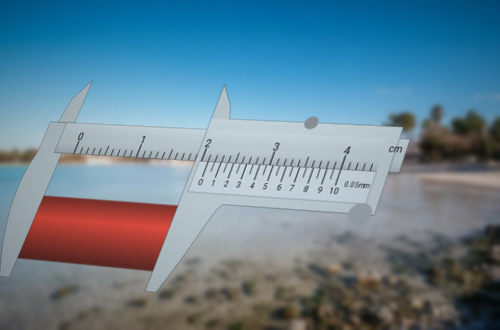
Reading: {"value": 21.0, "unit": "mm"}
